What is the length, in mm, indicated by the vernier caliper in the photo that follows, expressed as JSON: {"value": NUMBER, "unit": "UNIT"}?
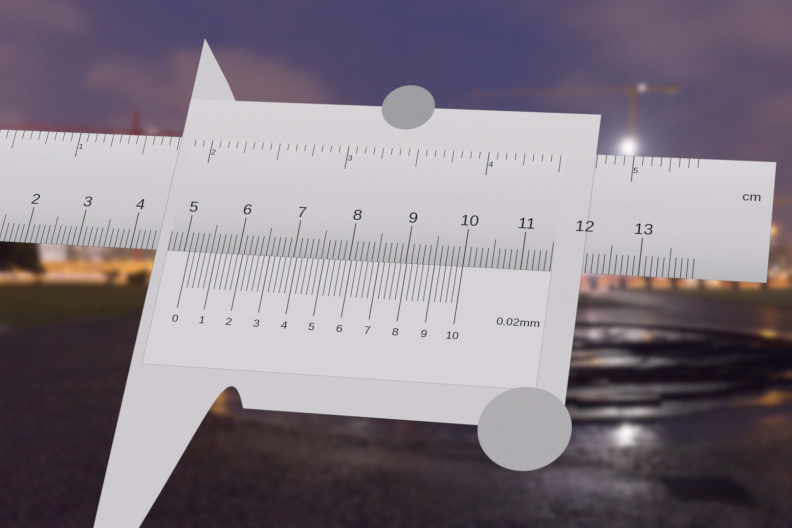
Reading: {"value": 51.0, "unit": "mm"}
